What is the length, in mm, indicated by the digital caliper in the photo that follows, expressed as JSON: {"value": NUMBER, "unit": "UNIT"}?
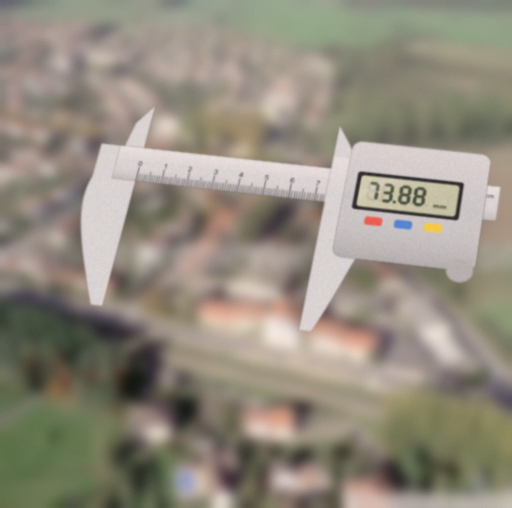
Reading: {"value": 73.88, "unit": "mm"}
